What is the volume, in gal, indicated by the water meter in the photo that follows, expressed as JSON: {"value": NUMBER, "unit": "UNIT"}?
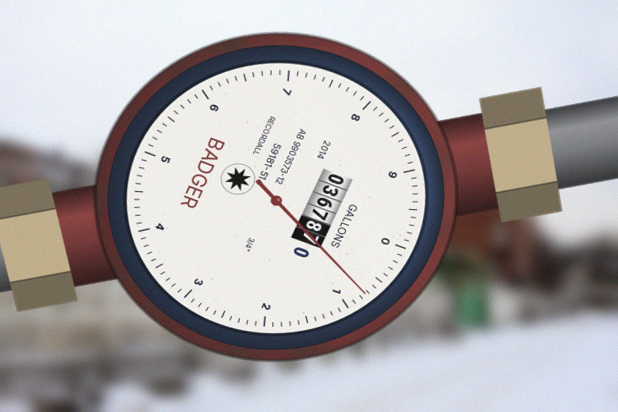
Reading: {"value": 367870.7, "unit": "gal"}
